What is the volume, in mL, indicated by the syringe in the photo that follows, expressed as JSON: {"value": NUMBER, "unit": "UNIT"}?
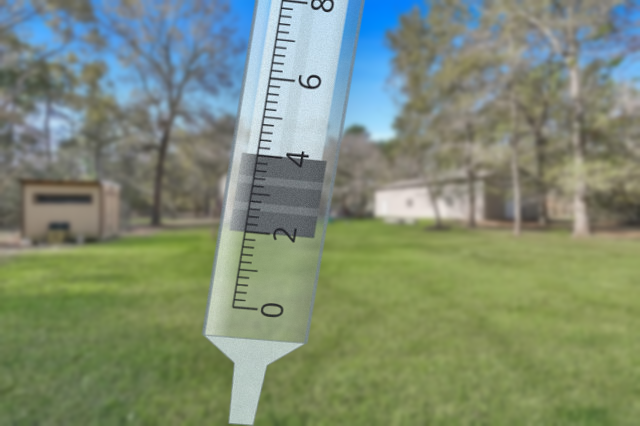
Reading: {"value": 2, "unit": "mL"}
